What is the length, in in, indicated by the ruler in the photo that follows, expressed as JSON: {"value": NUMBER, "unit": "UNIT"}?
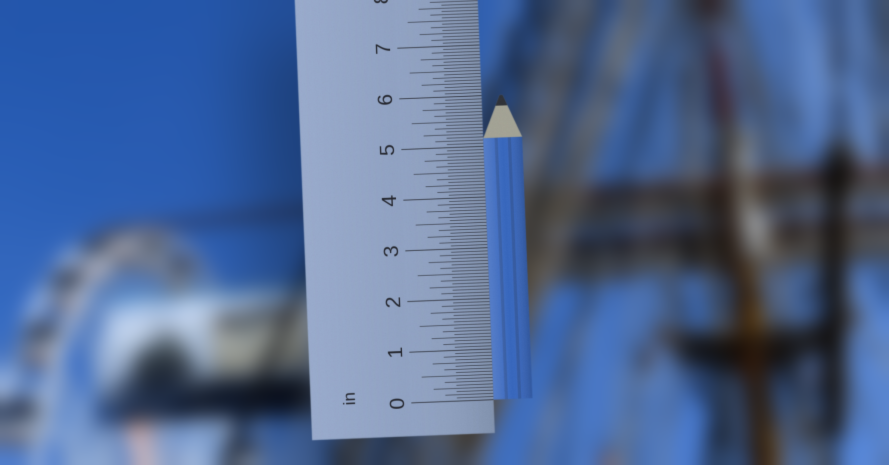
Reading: {"value": 6, "unit": "in"}
